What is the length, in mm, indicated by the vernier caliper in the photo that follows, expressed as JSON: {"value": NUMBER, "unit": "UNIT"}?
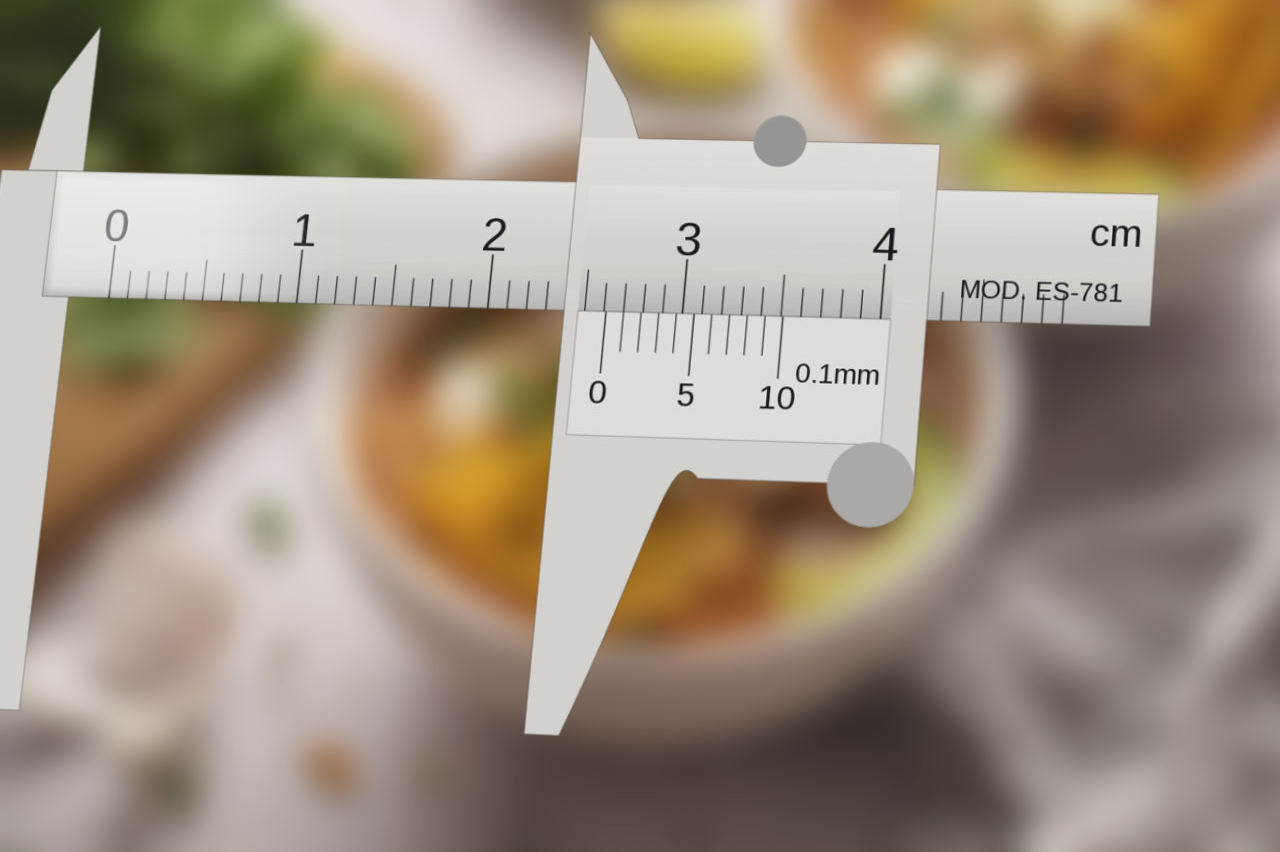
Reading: {"value": 26.1, "unit": "mm"}
